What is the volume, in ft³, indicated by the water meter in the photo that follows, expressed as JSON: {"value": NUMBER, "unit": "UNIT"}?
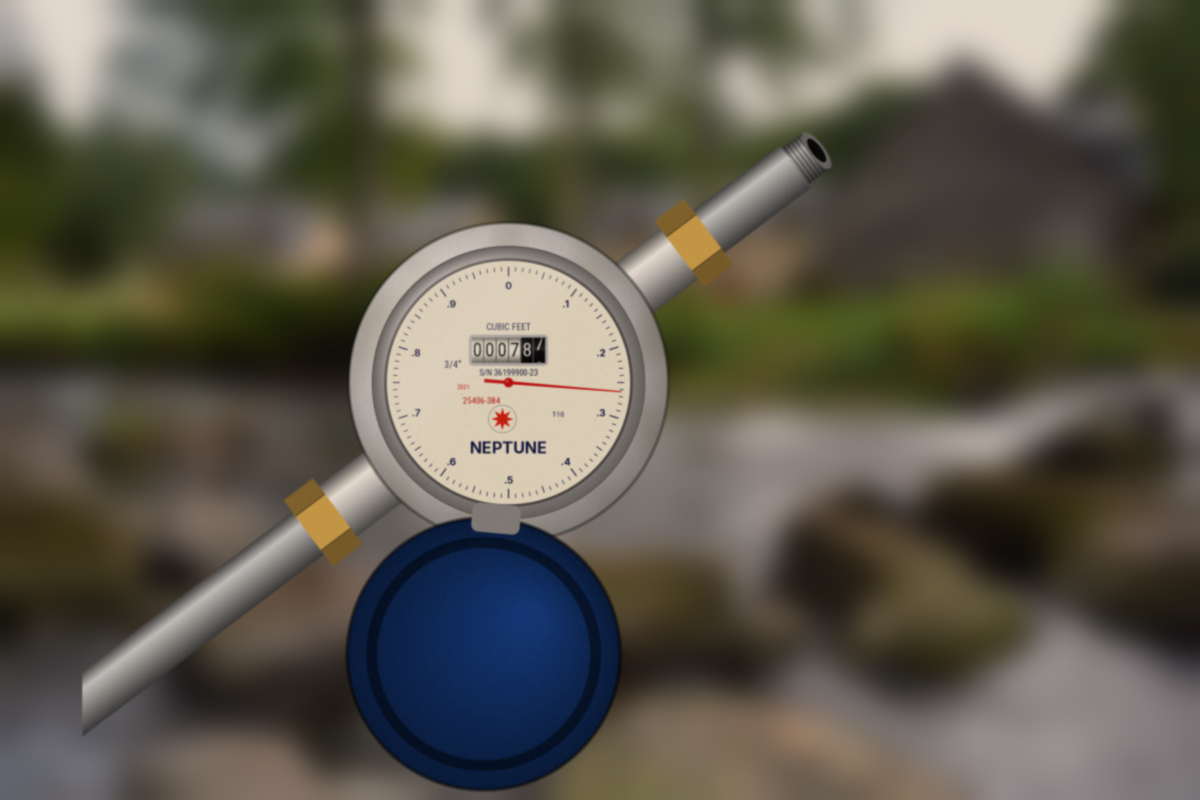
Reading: {"value": 787.26, "unit": "ft³"}
